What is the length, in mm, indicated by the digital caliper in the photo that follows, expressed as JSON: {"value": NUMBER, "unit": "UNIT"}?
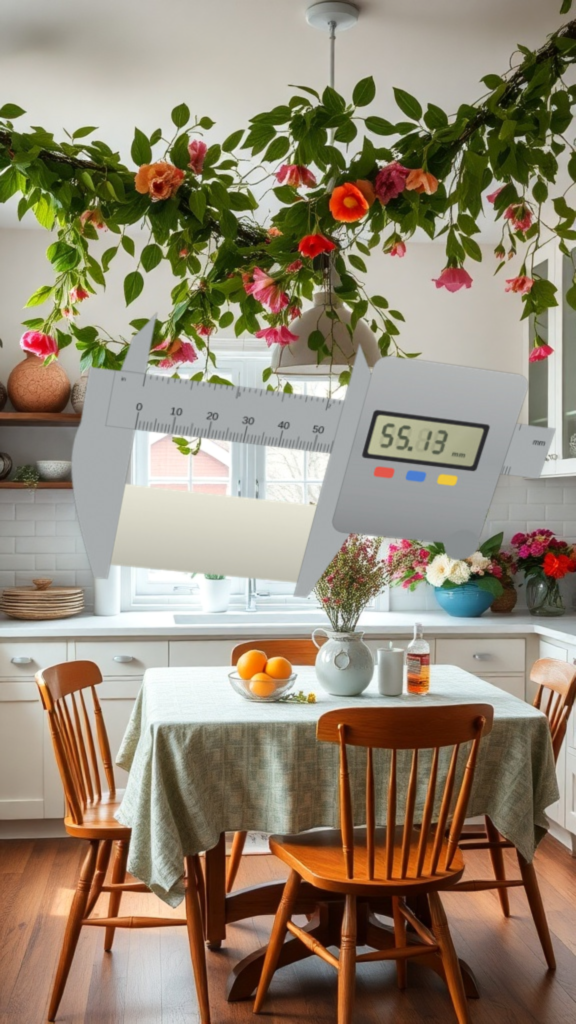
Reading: {"value": 55.13, "unit": "mm"}
